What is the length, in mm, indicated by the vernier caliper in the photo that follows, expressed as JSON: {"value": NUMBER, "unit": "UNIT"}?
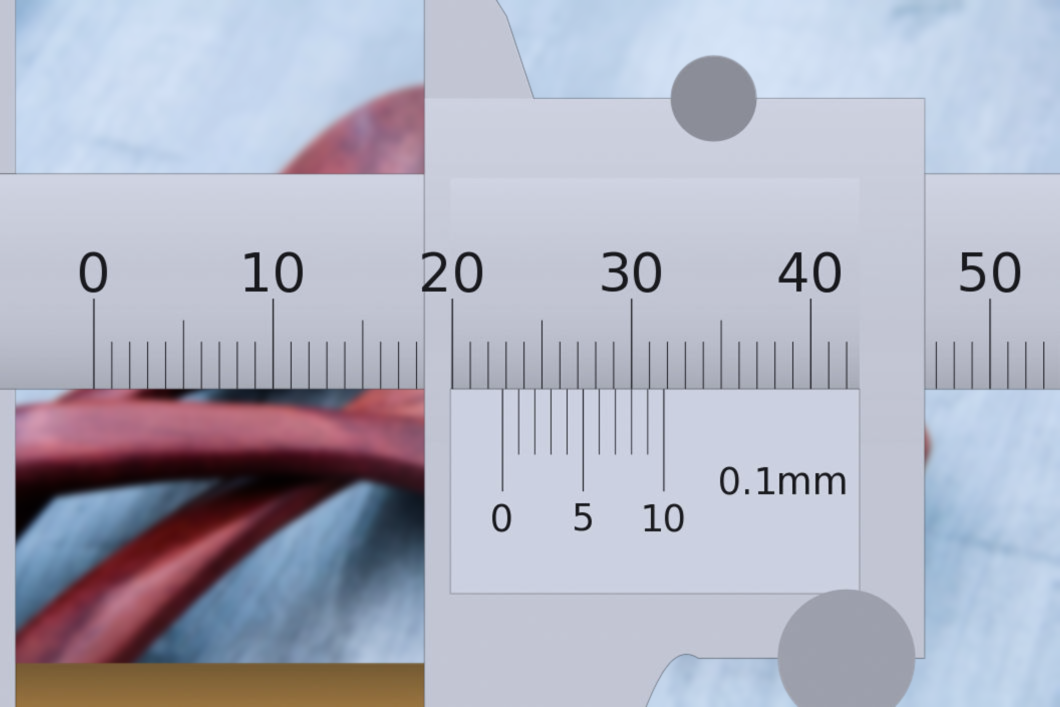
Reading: {"value": 22.8, "unit": "mm"}
